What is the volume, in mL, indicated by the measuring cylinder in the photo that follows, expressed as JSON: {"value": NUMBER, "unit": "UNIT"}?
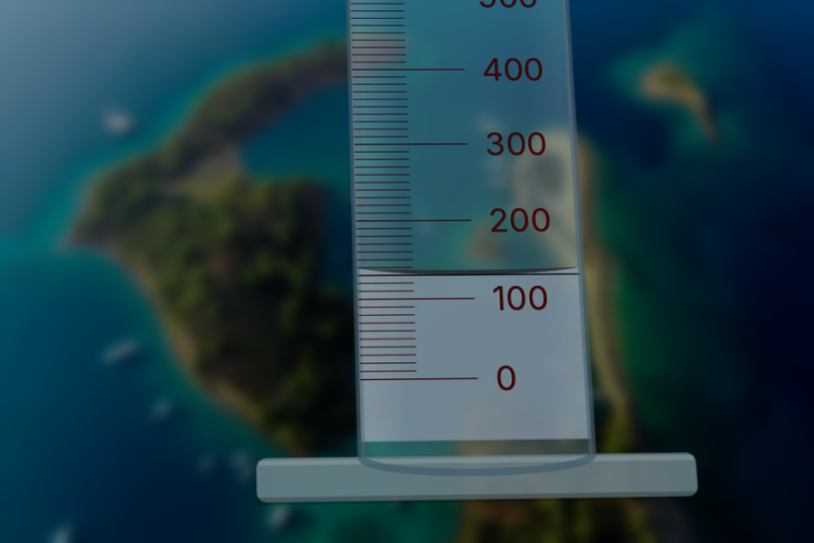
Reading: {"value": 130, "unit": "mL"}
